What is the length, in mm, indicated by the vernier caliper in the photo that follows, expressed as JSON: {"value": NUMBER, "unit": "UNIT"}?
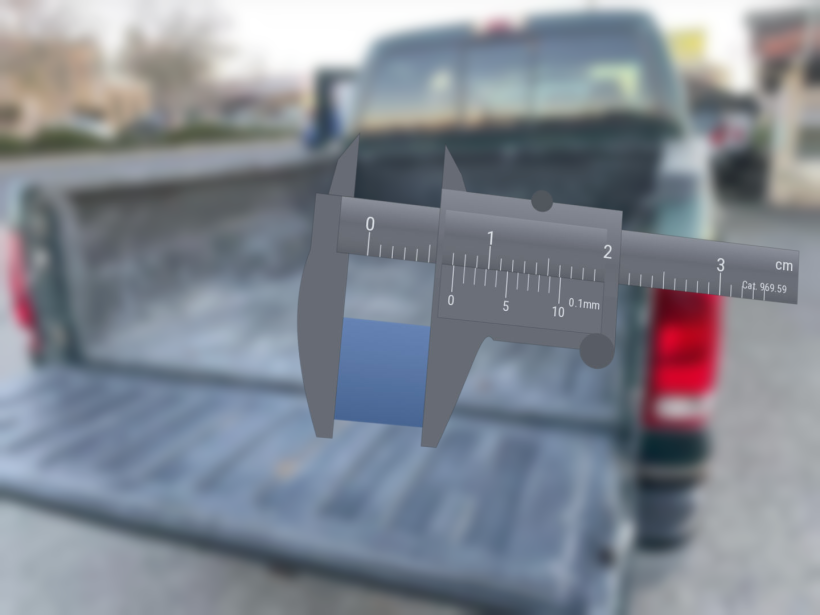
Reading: {"value": 7.1, "unit": "mm"}
